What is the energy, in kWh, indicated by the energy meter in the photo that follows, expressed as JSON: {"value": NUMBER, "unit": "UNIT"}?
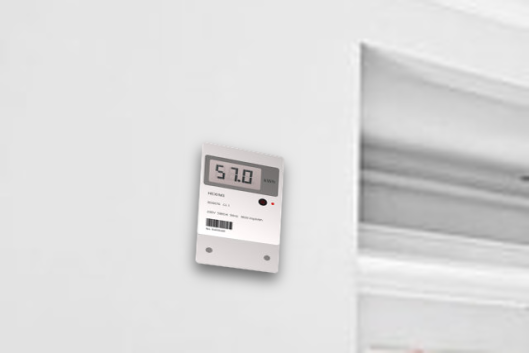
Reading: {"value": 57.0, "unit": "kWh"}
